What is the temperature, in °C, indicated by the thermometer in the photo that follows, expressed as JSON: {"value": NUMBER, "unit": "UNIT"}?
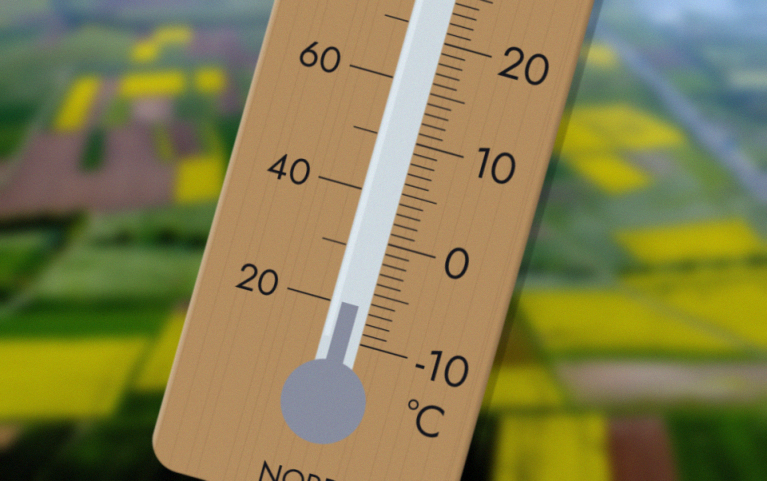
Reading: {"value": -6.5, "unit": "°C"}
